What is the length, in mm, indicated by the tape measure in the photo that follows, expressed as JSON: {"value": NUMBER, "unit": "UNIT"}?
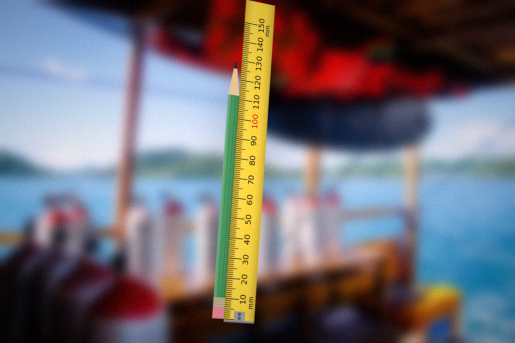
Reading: {"value": 130, "unit": "mm"}
